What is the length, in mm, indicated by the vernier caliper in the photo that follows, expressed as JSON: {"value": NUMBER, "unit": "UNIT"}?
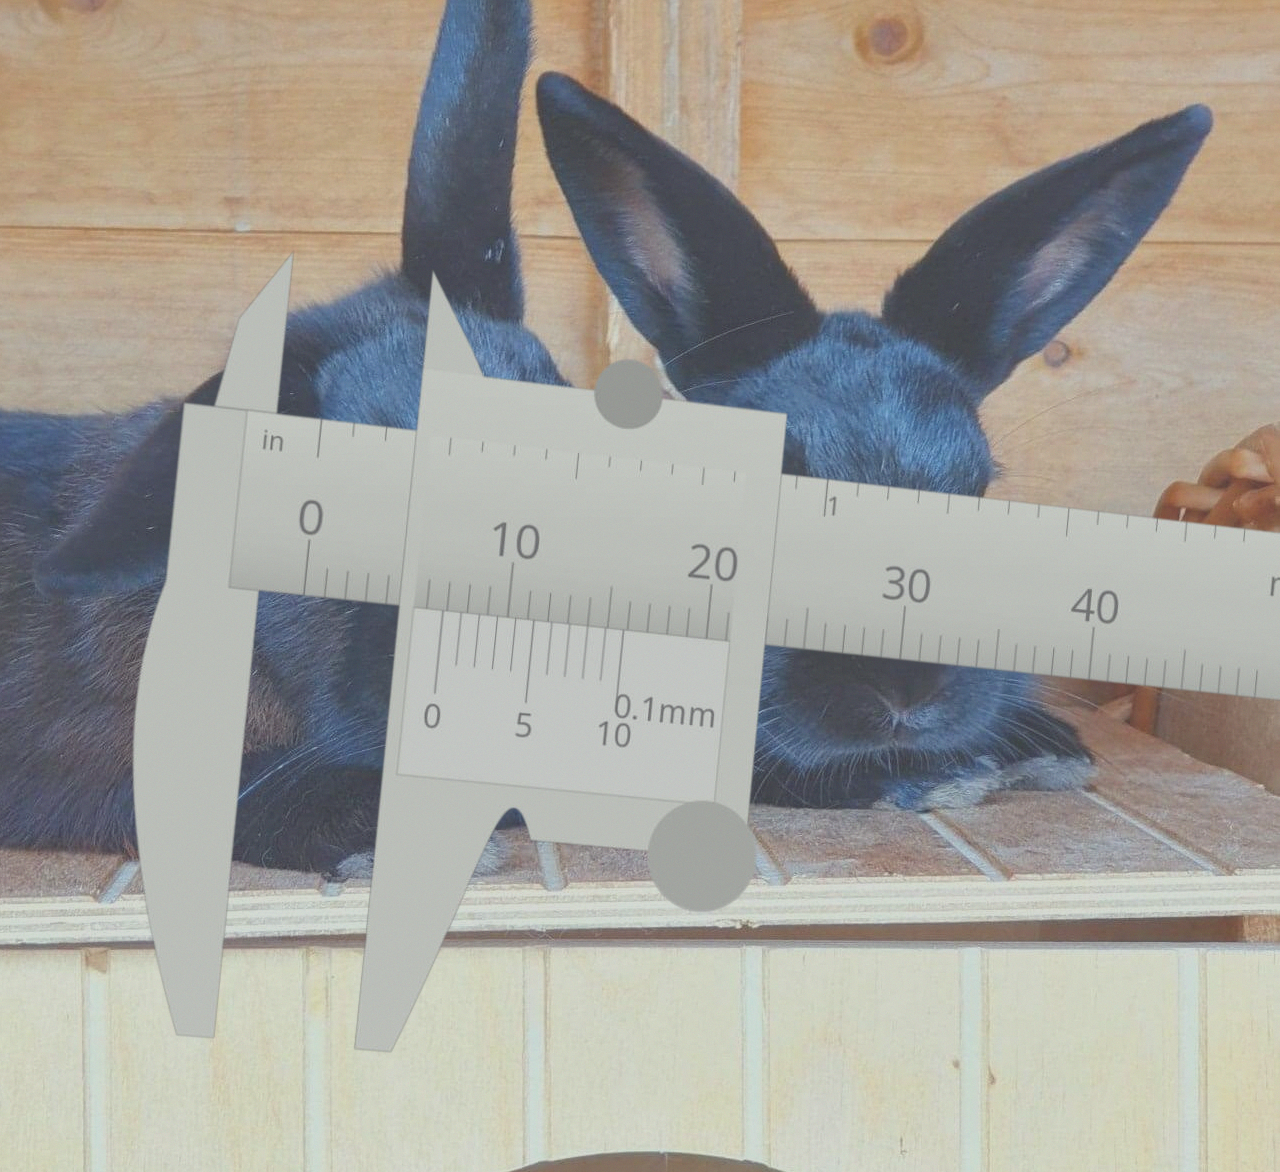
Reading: {"value": 6.8, "unit": "mm"}
